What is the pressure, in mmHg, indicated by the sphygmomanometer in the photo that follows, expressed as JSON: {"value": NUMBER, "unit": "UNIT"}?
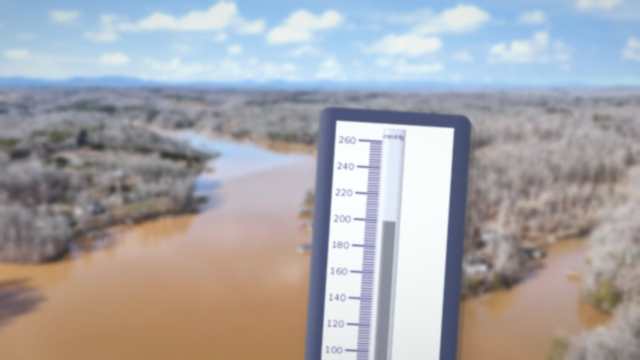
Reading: {"value": 200, "unit": "mmHg"}
